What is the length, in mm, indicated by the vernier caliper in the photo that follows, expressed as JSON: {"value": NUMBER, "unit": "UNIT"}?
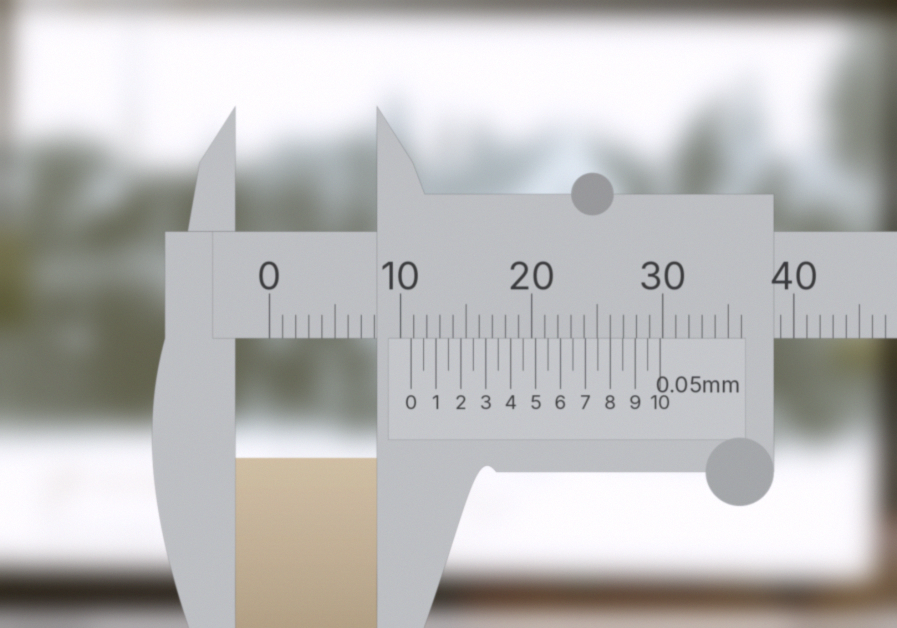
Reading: {"value": 10.8, "unit": "mm"}
